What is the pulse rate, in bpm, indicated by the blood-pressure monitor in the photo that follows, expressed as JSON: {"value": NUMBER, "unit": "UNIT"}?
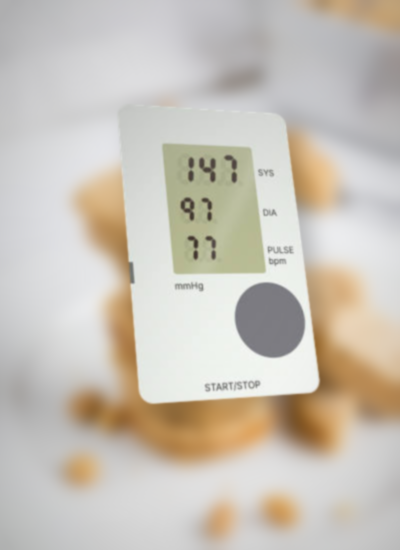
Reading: {"value": 77, "unit": "bpm"}
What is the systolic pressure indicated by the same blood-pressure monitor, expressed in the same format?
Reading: {"value": 147, "unit": "mmHg"}
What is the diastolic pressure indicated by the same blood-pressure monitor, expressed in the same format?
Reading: {"value": 97, "unit": "mmHg"}
